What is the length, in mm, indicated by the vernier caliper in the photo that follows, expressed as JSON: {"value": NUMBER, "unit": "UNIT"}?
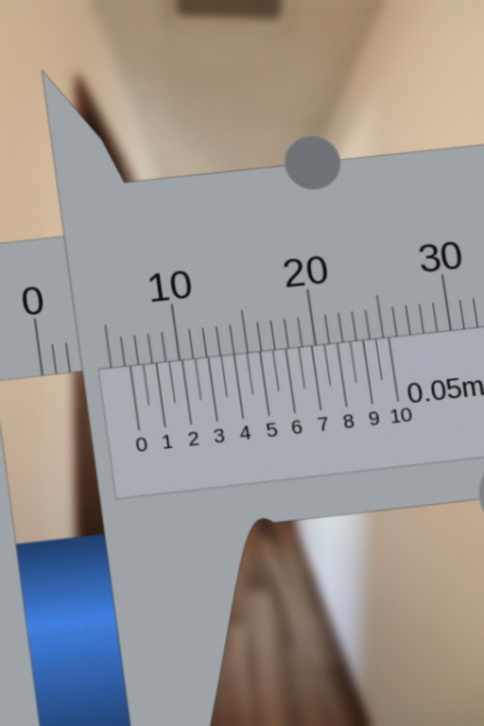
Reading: {"value": 6.4, "unit": "mm"}
